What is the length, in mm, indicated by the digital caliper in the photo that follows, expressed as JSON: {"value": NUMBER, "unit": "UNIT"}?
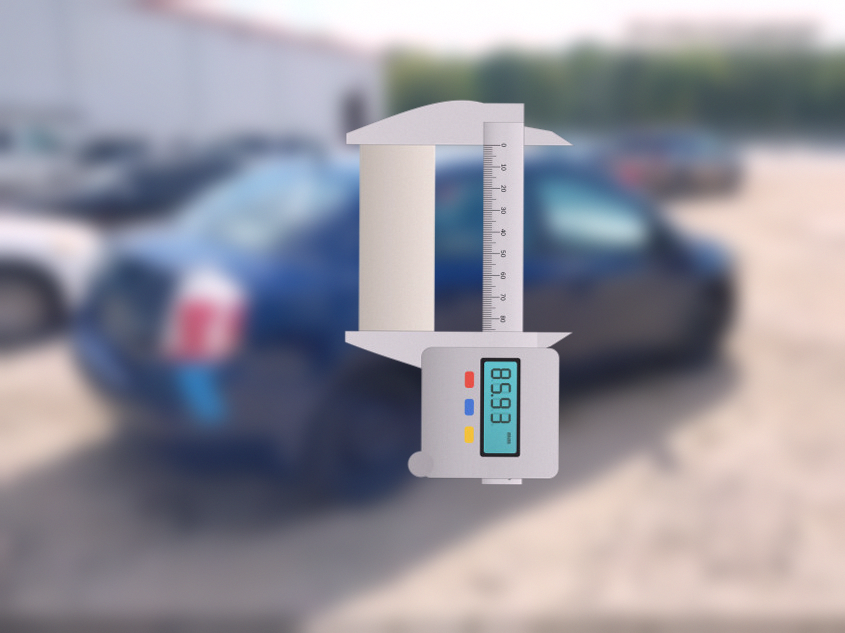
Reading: {"value": 85.93, "unit": "mm"}
